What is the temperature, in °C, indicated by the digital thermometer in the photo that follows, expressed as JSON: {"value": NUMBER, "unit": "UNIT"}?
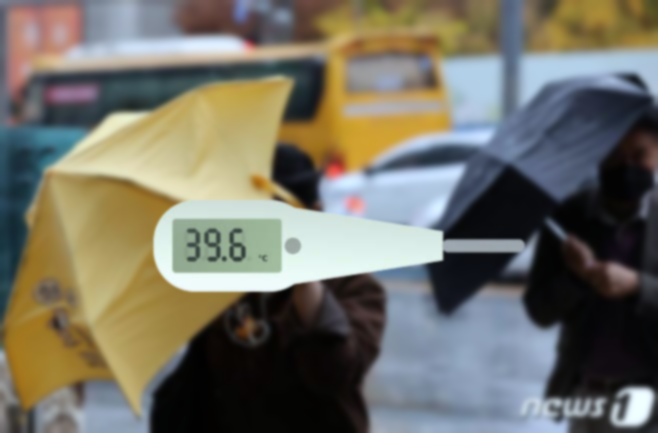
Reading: {"value": 39.6, "unit": "°C"}
